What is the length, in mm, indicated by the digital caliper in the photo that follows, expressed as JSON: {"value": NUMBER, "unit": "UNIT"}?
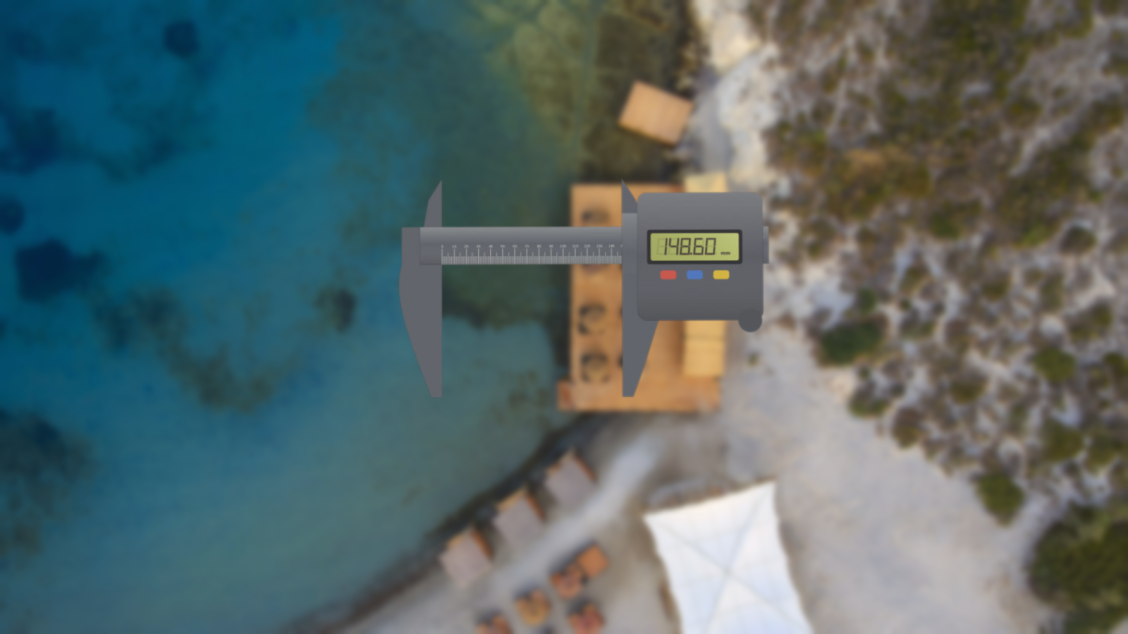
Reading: {"value": 148.60, "unit": "mm"}
